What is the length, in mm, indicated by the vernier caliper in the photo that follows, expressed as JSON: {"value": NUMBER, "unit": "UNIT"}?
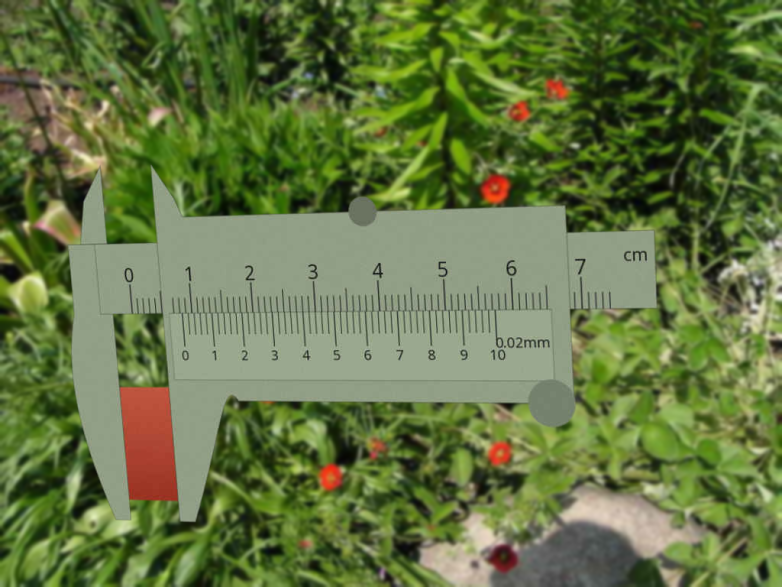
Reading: {"value": 8.4, "unit": "mm"}
